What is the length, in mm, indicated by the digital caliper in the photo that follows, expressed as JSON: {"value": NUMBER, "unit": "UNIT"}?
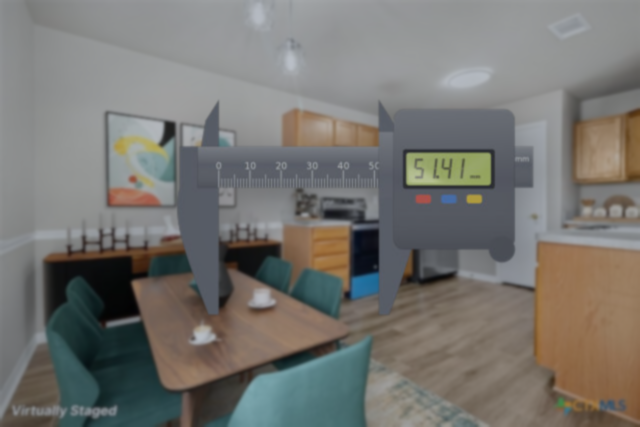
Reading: {"value": 51.41, "unit": "mm"}
